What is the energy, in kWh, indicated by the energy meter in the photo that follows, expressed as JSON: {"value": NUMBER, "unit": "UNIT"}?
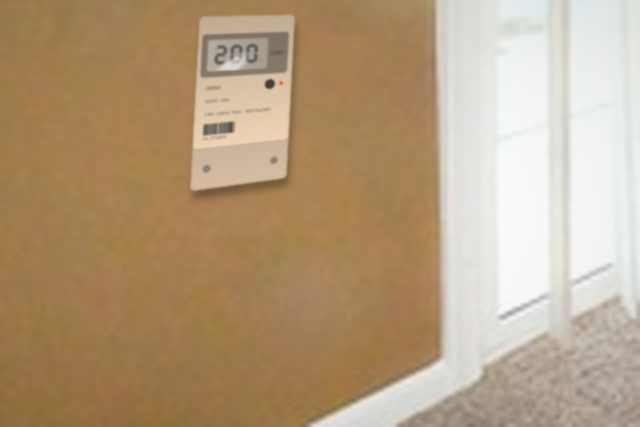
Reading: {"value": 200, "unit": "kWh"}
